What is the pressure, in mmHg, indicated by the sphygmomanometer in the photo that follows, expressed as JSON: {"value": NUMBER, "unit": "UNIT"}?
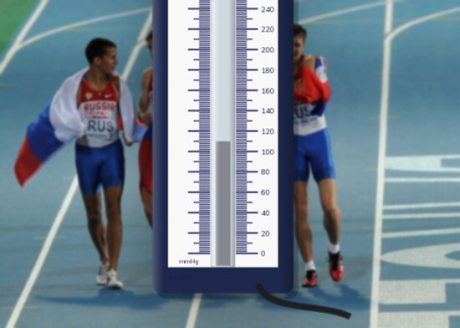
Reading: {"value": 110, "unit": "mmHg"}
